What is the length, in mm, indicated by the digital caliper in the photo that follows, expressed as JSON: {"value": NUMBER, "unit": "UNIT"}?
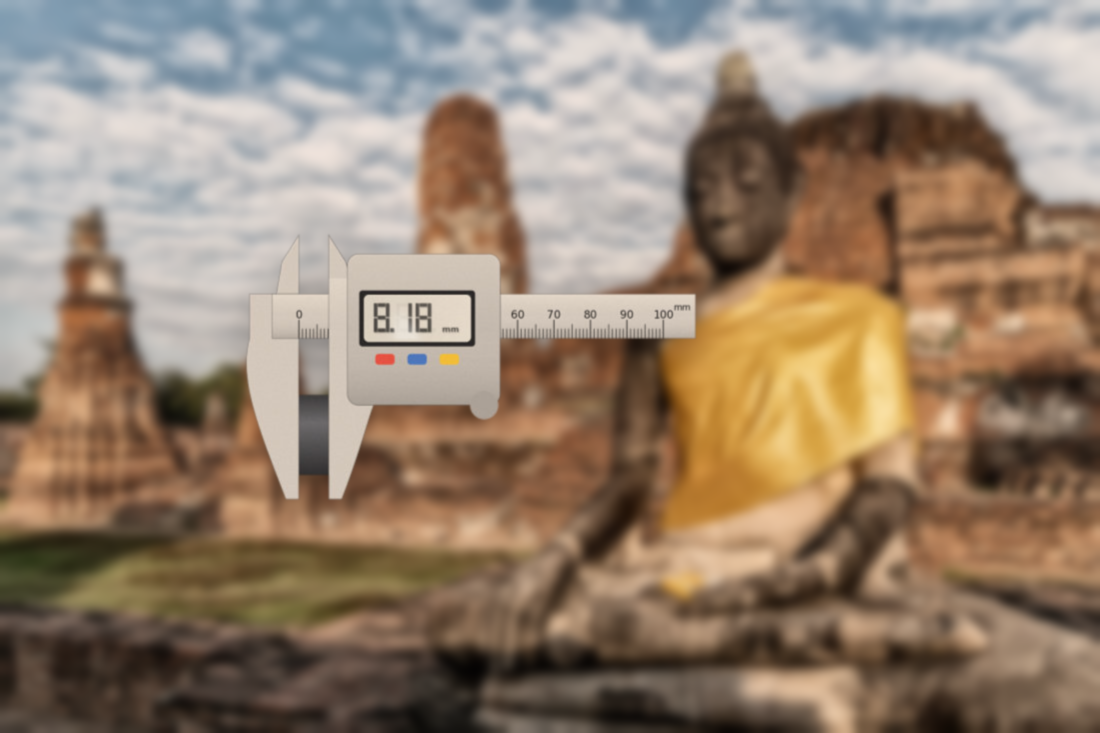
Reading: {"value": 8.18, "unit": "mm"}
